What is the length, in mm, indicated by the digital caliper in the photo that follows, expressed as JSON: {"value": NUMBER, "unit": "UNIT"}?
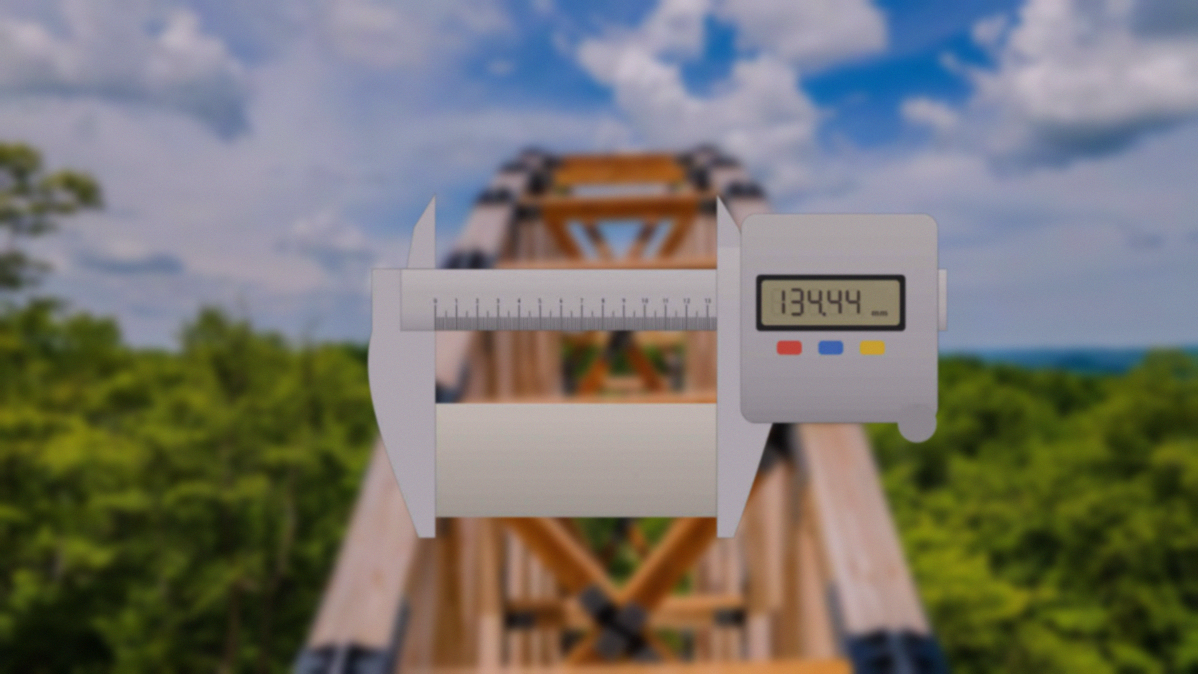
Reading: {"value": 134.44, "unit": "mm"}
